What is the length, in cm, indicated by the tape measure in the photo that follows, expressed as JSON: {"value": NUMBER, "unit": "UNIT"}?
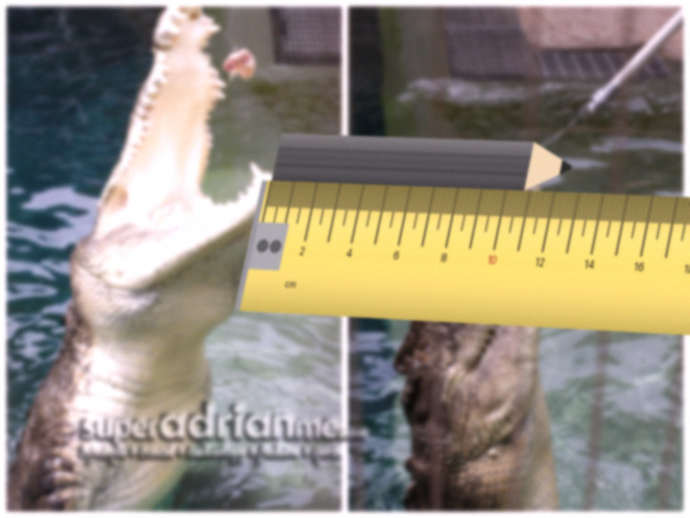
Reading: {"value": 12.5, "unit": "cm"}
